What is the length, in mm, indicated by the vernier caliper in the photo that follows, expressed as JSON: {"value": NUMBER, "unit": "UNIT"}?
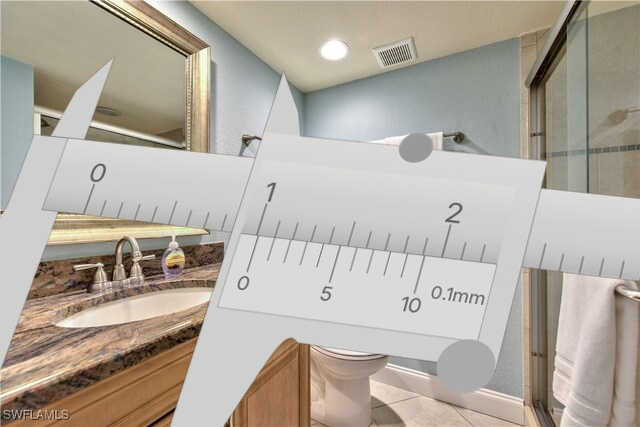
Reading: {"value": 10.1, "unit": "mm"}
